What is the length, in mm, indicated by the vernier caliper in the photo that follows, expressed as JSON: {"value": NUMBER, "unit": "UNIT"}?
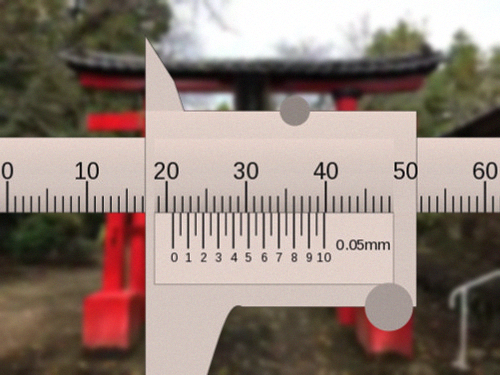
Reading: {"value": 20.8, "unit": "mm"}
